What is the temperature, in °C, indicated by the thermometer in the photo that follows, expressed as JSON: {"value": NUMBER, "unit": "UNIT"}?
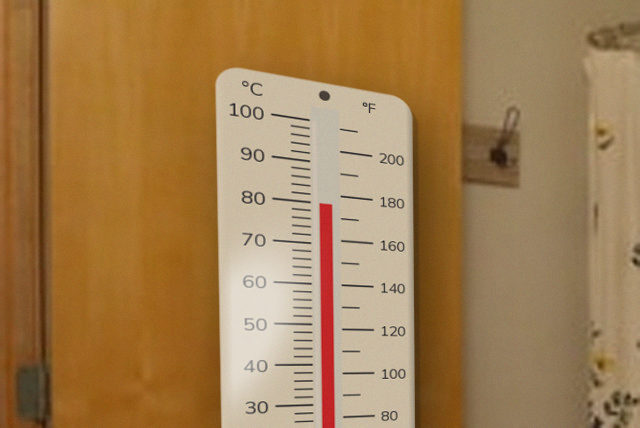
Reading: {"value": 80, "unit": "°C"}
